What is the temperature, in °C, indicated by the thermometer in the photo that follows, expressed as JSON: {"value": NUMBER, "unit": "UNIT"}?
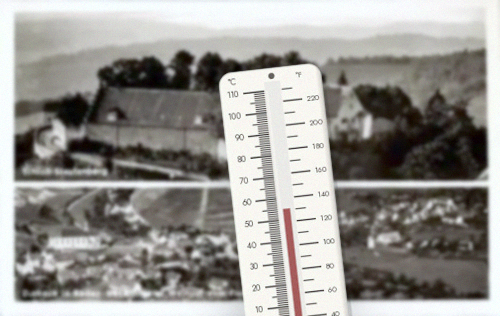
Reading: {"value": 55, "unit": "°C"}
